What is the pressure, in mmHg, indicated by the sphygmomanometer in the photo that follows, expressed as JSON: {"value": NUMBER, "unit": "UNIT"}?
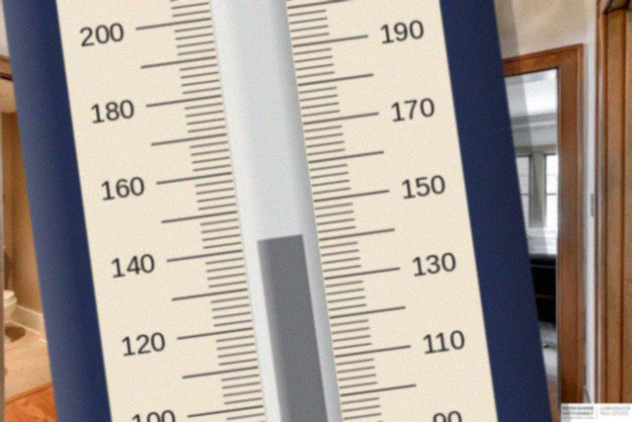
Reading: {"value": 142, "unit": "mmHg"}
